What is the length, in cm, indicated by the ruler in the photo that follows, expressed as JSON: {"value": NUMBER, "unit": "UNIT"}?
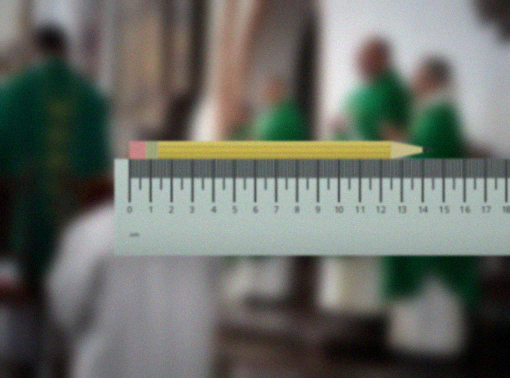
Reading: {"value": 14.5, "unit": "cm"}
